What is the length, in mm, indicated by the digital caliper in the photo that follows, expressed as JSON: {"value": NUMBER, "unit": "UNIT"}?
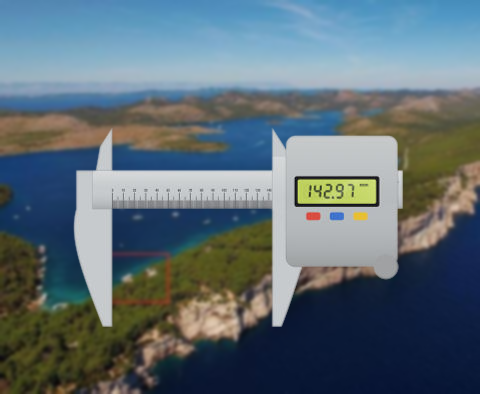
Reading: {"value": 142.97, "unit": "mm"}
